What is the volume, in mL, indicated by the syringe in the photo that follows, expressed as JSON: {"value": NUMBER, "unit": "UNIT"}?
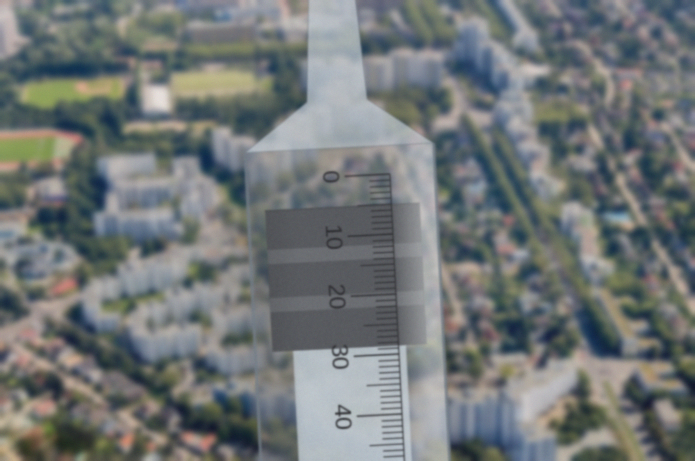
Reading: {"value": 5, "unit": "mL"}
